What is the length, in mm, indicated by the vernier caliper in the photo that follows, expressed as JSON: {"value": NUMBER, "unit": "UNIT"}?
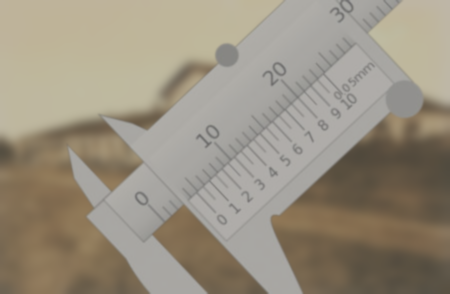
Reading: {"value": 4.8, "unit": "mm"}
